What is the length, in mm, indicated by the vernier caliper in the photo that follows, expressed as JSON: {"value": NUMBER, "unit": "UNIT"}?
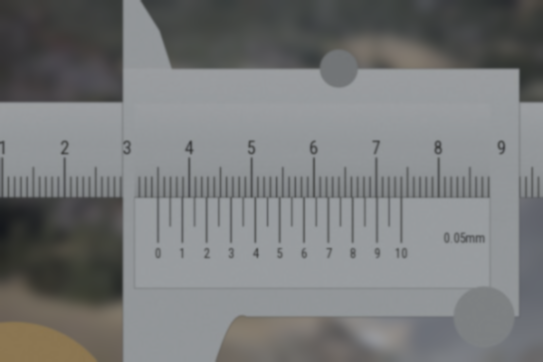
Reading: {"value": 35.0, "unit": "mm"}
